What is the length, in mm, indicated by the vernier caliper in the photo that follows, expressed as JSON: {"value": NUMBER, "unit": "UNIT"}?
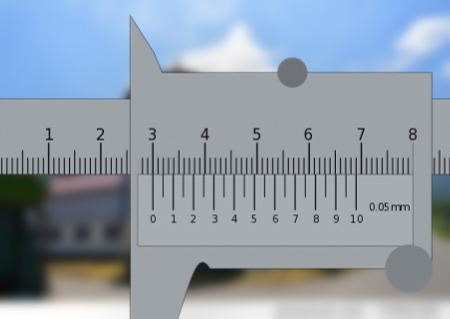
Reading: {"value": 30.0, "unit": "mm"}
